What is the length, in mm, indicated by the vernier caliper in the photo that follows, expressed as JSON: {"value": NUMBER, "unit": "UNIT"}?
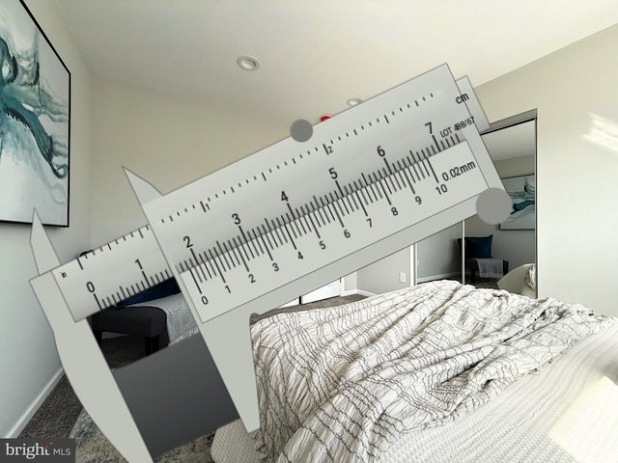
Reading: {"value": 18.2, "unit": "mm"}
